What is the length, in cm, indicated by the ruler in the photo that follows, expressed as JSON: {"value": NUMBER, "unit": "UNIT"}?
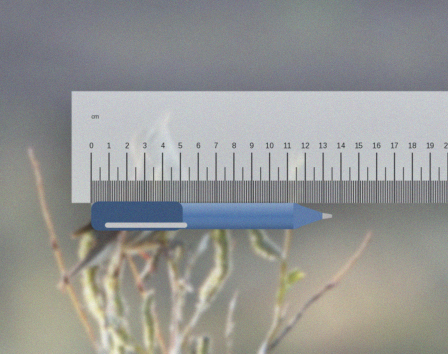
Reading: {"value": 13.5, "unit": "cm"}
